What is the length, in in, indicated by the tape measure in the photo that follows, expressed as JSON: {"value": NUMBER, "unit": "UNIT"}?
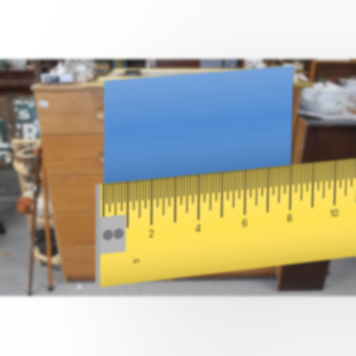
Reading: {"value": 8, "unit": "in"}
